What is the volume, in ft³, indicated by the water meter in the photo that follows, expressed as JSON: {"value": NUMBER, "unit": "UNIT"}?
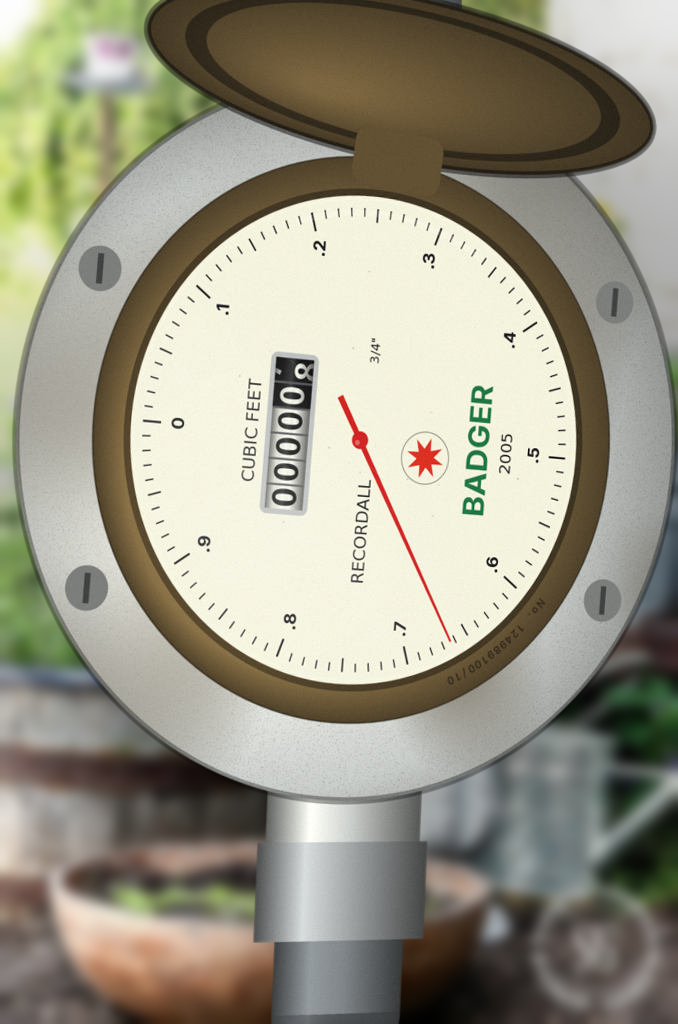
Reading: {"value": 7.66, "unit": "ft³"}
